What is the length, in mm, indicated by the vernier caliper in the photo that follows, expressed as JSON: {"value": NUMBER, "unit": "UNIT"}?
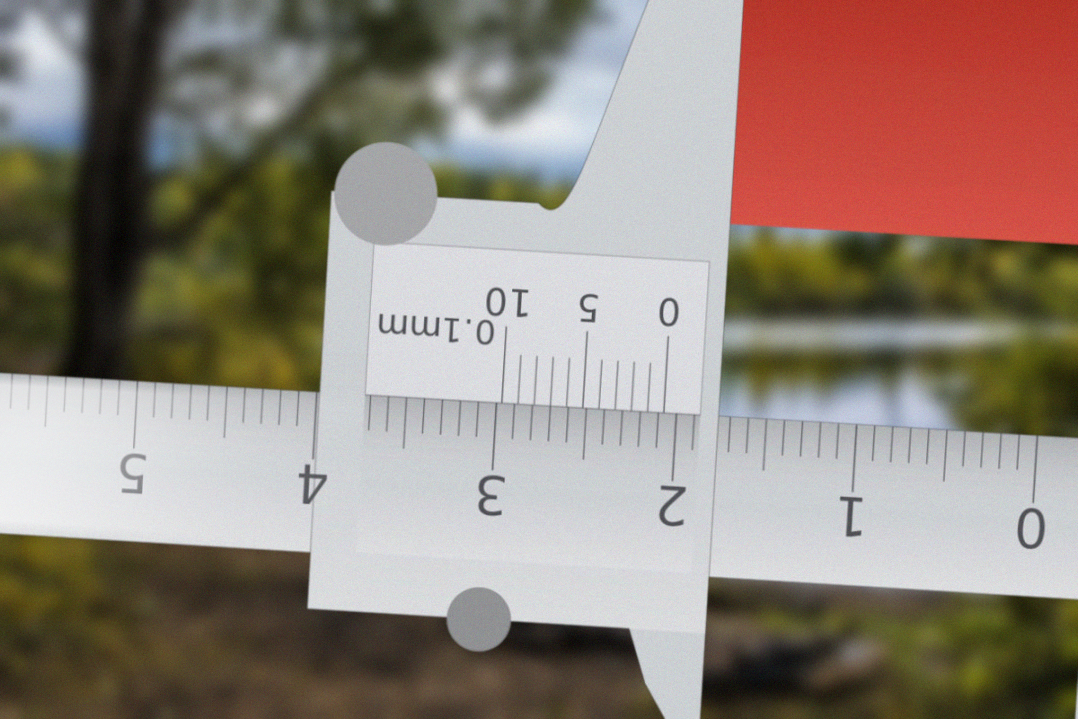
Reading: {"value": 20.7, "unit": "mm"}
